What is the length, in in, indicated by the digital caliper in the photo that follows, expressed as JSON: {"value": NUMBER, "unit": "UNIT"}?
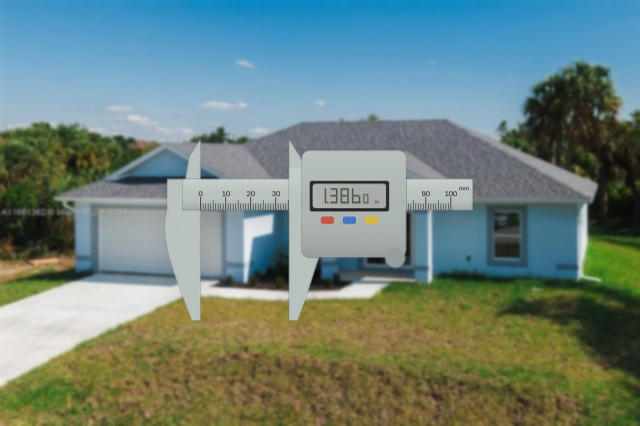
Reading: {"value": 1.3860, "unit": "in"}
